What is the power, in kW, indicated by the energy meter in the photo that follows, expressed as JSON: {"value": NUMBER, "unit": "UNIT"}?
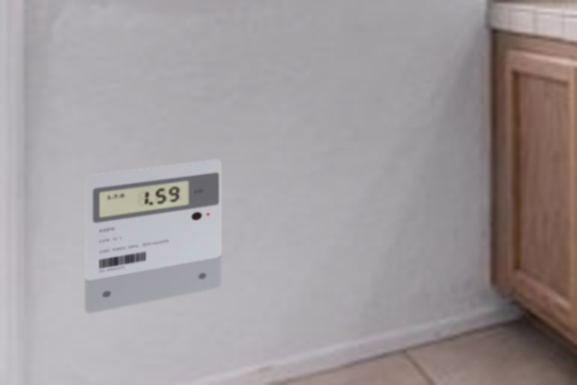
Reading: {"value": 1.59, "unit": "kW"}
